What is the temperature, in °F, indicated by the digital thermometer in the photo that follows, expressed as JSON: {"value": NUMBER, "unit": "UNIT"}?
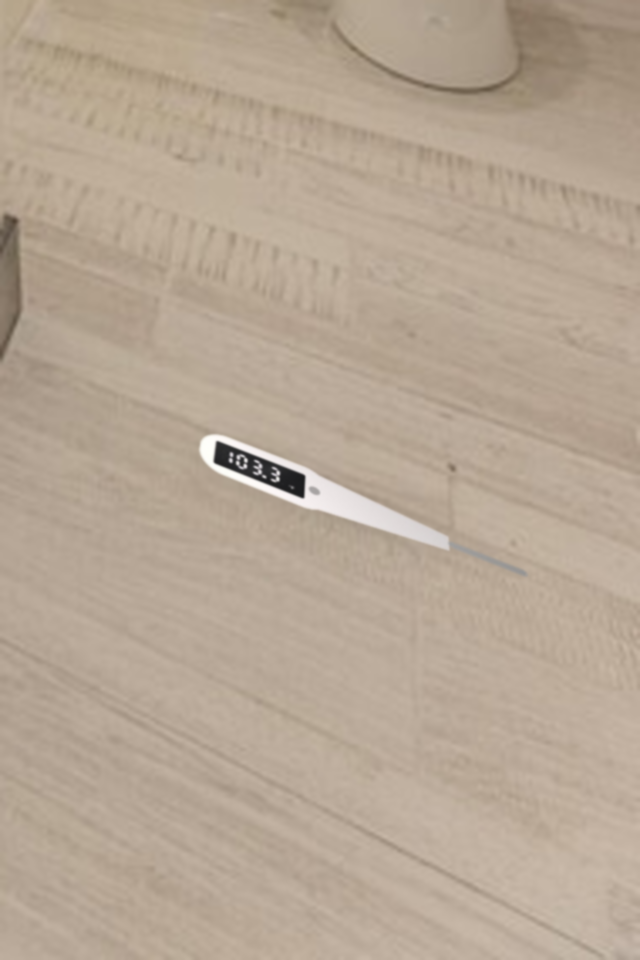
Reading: {"value": 103.3, "unit": "°F"}
